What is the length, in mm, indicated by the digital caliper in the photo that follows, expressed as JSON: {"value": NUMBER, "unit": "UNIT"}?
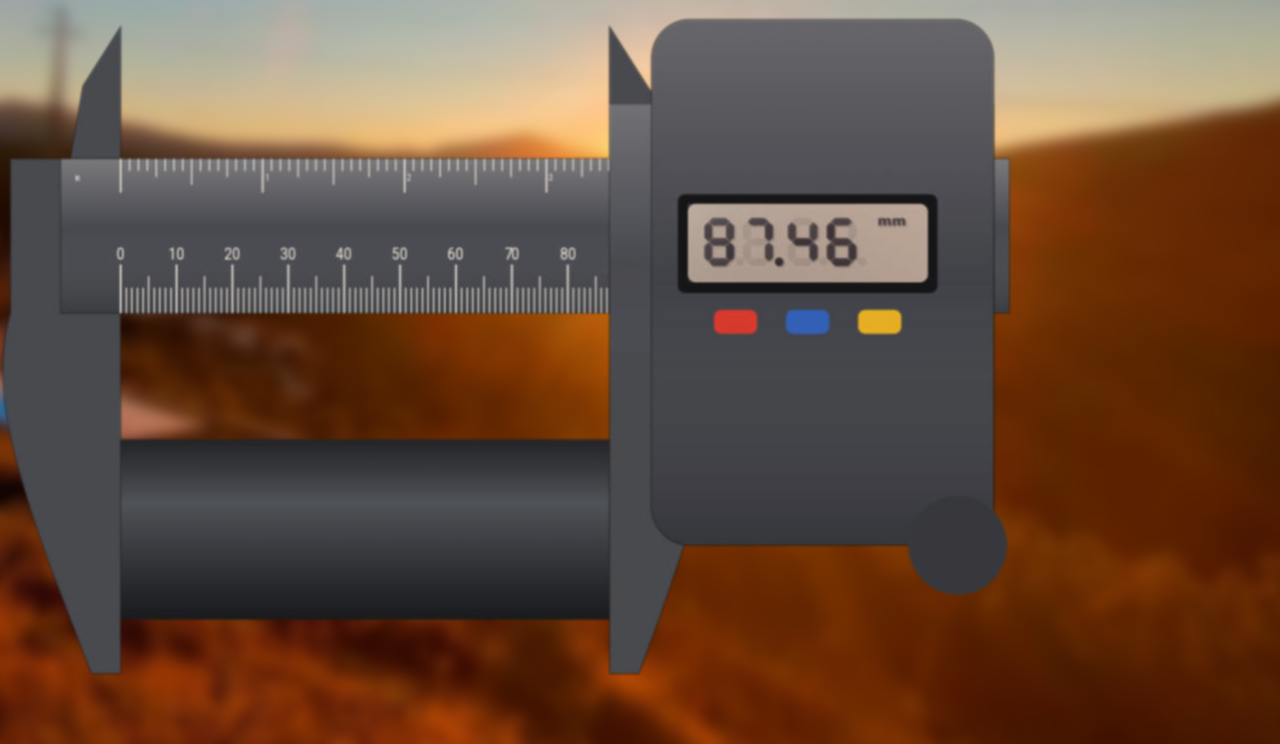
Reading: {"value": 87.46, "unit": "mm"}
